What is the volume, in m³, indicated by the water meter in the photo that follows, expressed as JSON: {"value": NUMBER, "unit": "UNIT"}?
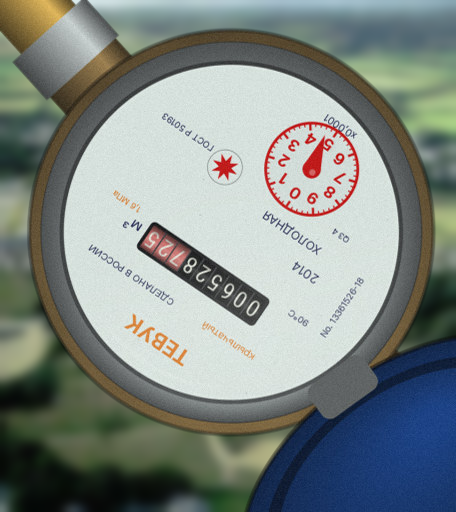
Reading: {"value": 6528.7254, "unit": "m³"}
